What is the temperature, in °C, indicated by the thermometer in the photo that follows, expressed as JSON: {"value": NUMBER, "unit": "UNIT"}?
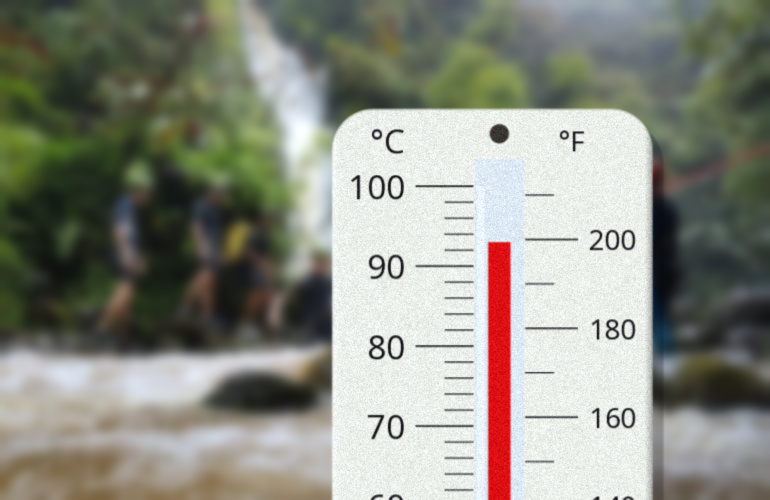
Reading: {"value": 93, "unit": "°C"}
